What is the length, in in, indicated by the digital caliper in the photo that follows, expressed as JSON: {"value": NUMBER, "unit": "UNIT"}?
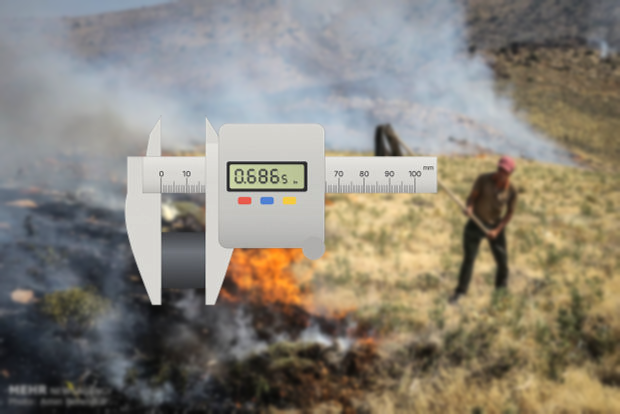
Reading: {"value": 0.6865, "unit": "in"}
